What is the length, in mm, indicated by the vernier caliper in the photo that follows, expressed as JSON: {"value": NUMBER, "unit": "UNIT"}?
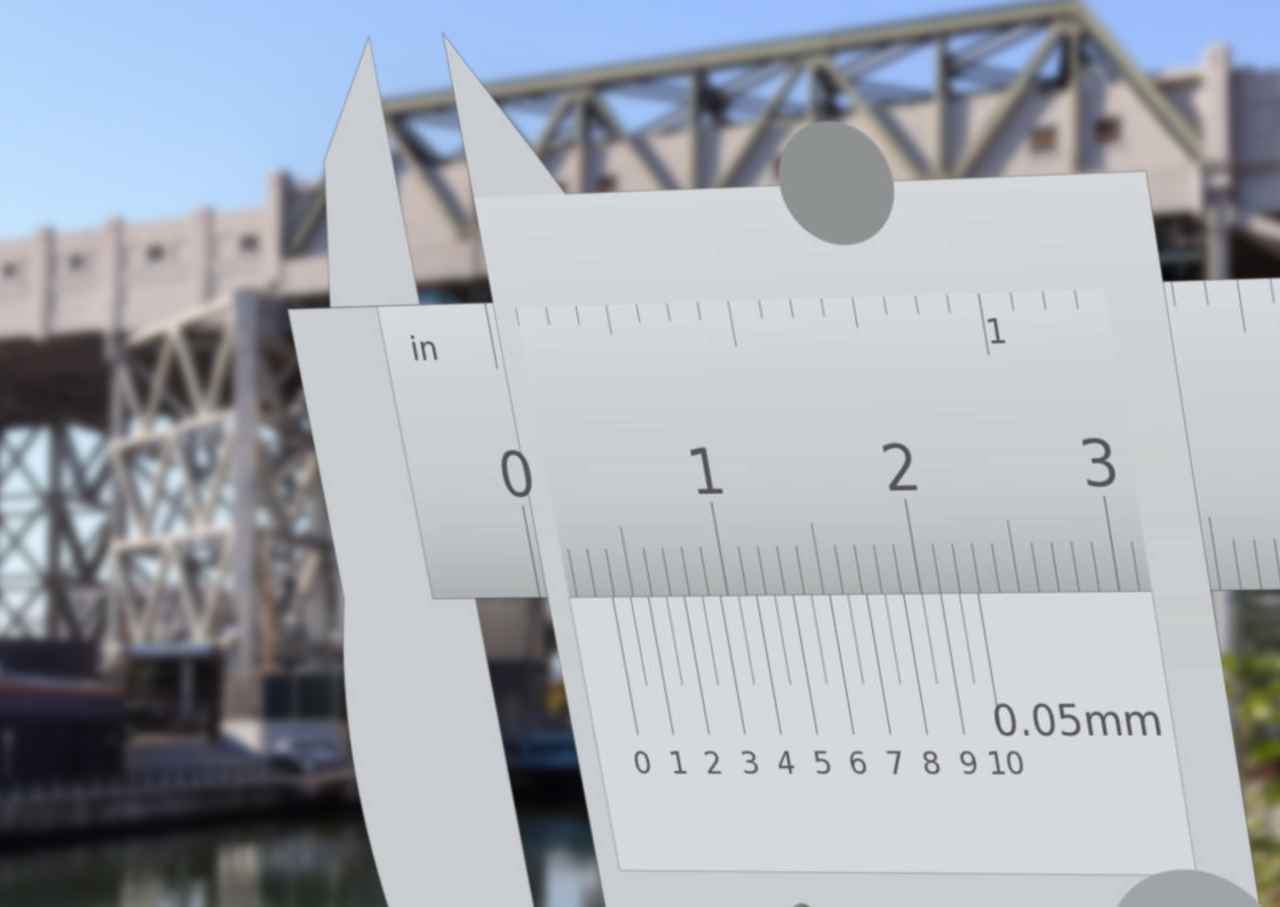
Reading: {"value": 3.9, "unit": "mm"}
